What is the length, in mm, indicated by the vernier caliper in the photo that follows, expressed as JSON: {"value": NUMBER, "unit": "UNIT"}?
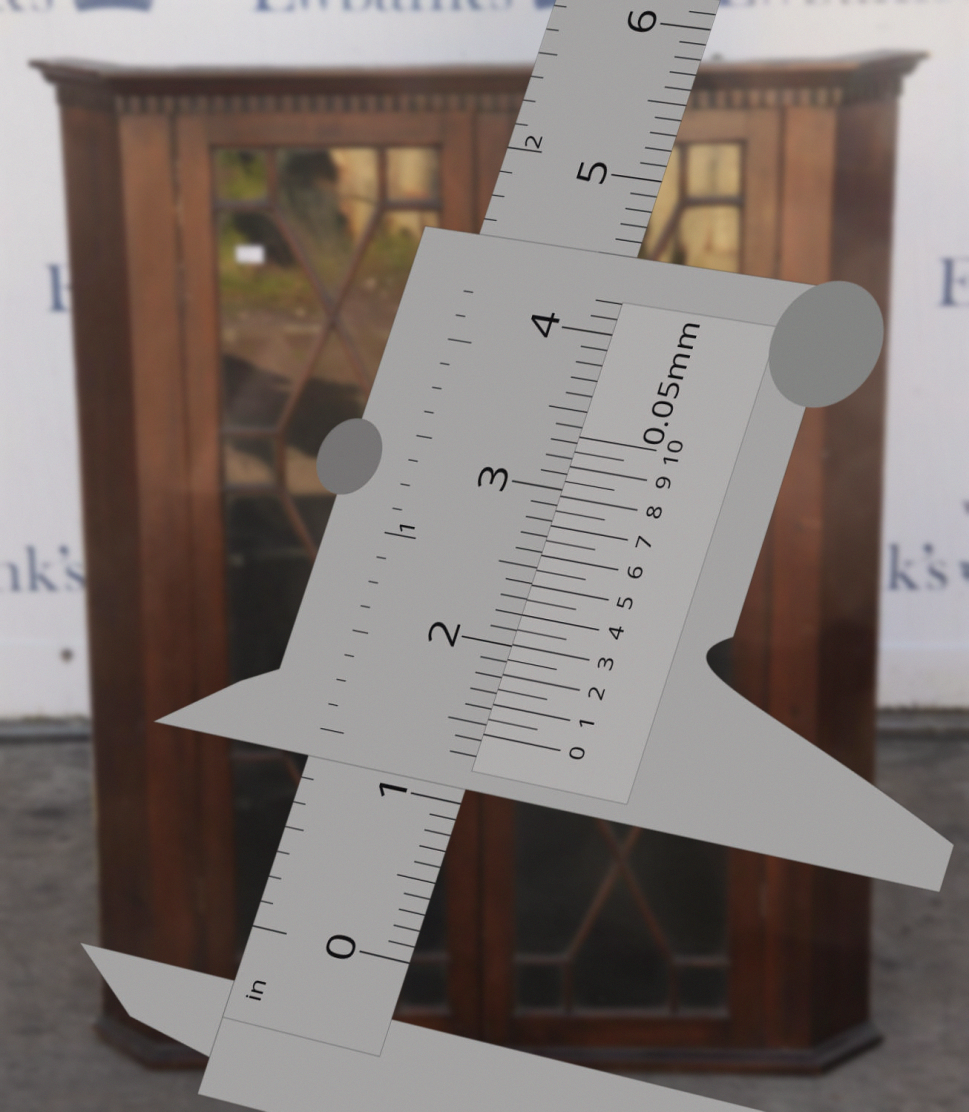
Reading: {"value": 14.4, "unit": "mm"}
